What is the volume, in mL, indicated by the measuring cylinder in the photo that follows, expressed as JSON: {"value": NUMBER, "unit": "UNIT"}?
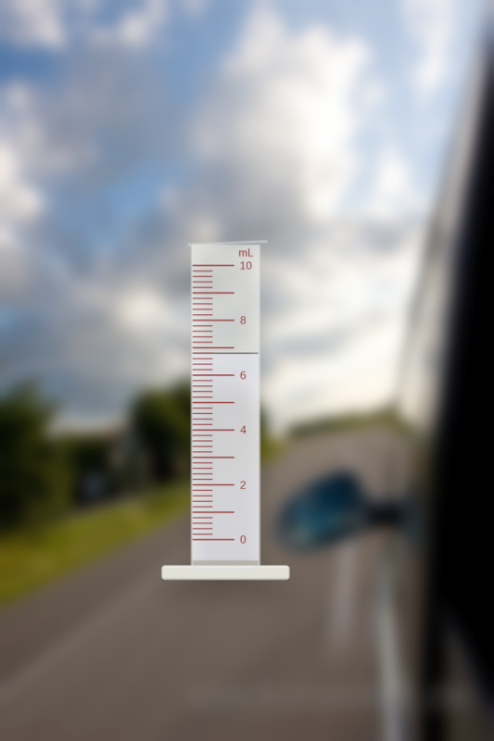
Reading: {"value": 6.8, "unit": "mL"}
